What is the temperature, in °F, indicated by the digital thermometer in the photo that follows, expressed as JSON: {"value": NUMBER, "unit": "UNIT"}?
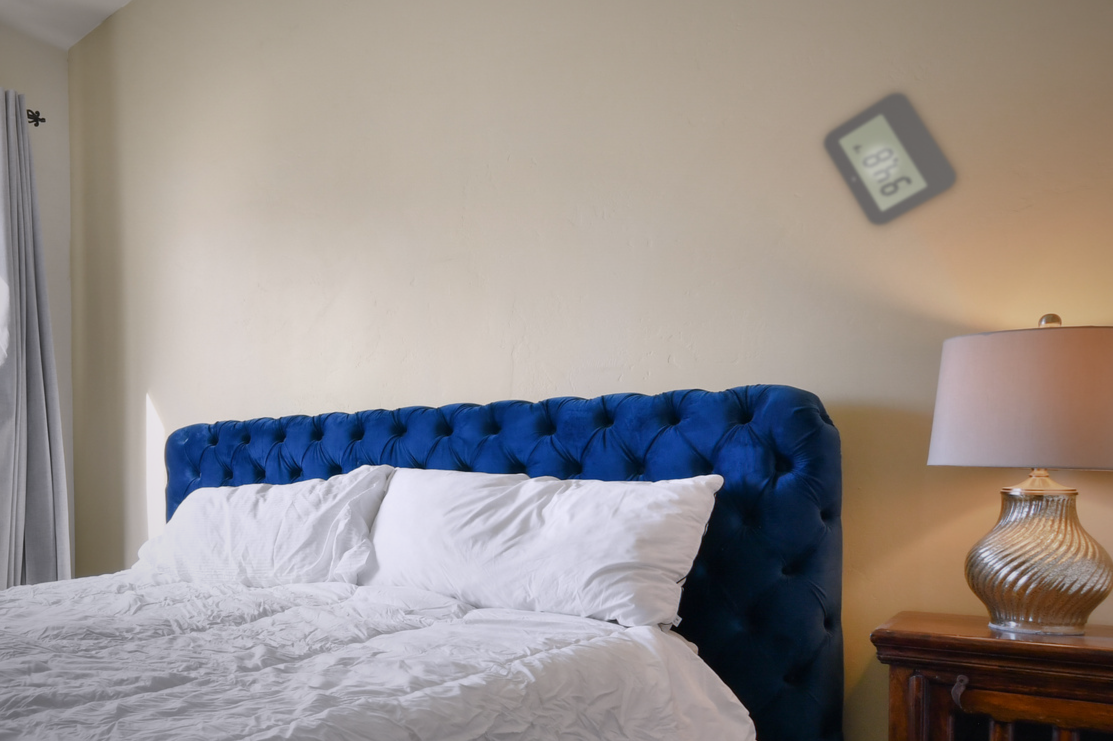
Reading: {"value": 94.8, "unit": "°F"}
